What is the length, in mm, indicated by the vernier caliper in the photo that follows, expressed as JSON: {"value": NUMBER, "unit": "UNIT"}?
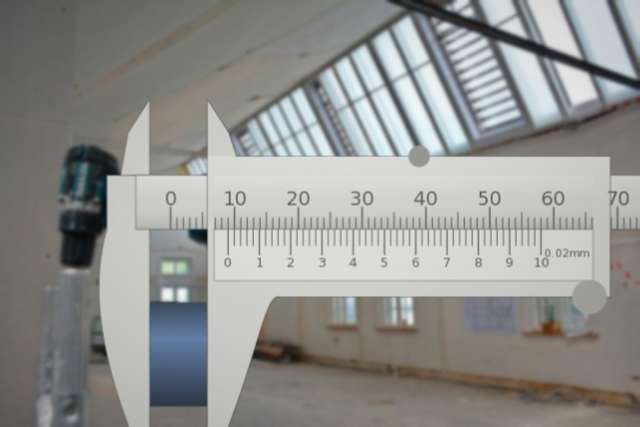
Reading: {"value": 9.0, "unit": "mm"}
